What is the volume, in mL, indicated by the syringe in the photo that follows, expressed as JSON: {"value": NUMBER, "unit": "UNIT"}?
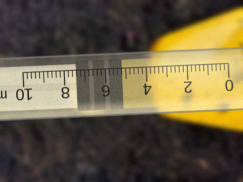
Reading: {"value": 5.2, "unit": "mL"}
